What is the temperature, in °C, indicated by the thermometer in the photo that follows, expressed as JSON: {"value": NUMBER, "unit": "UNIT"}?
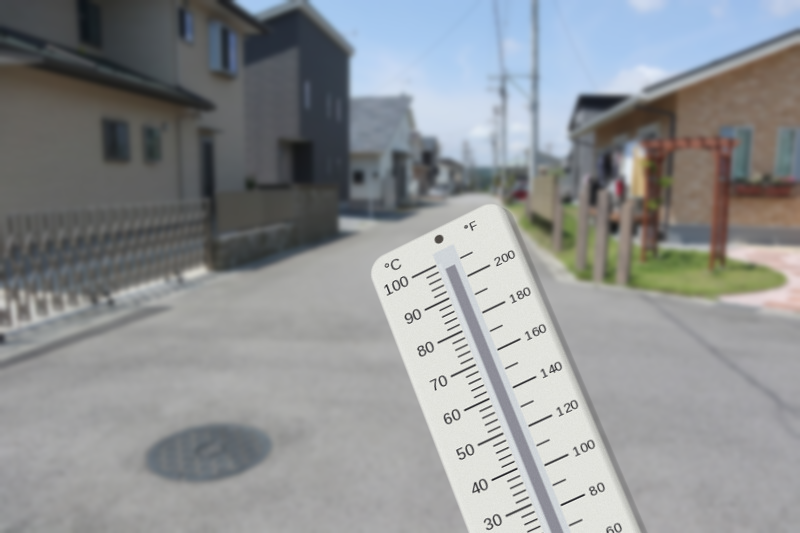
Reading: {"value": 98, "unit": "°C"}
